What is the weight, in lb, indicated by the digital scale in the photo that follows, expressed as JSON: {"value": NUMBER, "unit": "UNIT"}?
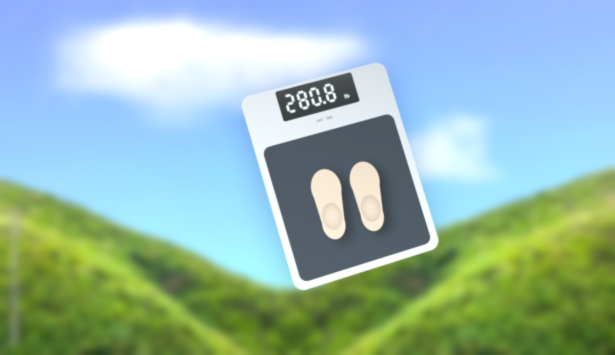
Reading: {"value": 280.8, "unit": "lb"}
